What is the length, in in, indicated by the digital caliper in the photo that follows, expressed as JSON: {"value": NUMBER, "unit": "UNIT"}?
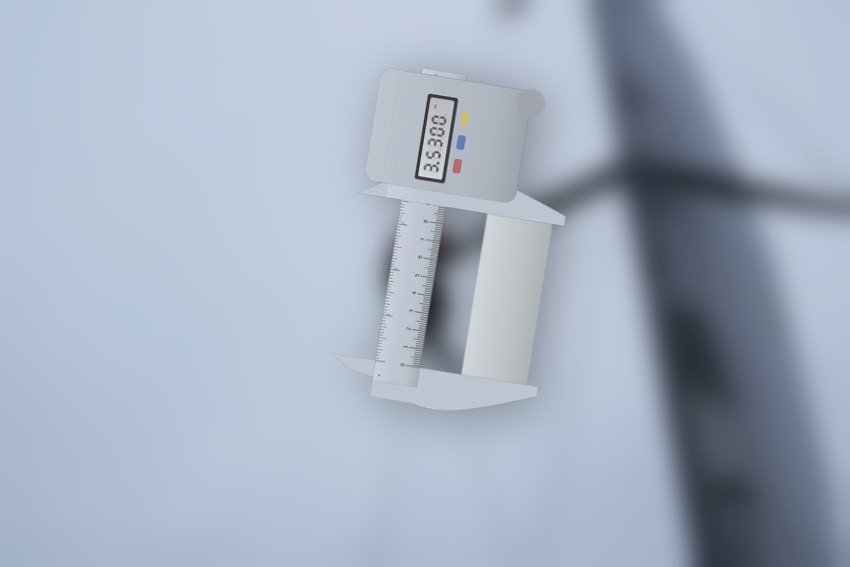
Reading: {"value": 3.5300, "unit": "in"}
